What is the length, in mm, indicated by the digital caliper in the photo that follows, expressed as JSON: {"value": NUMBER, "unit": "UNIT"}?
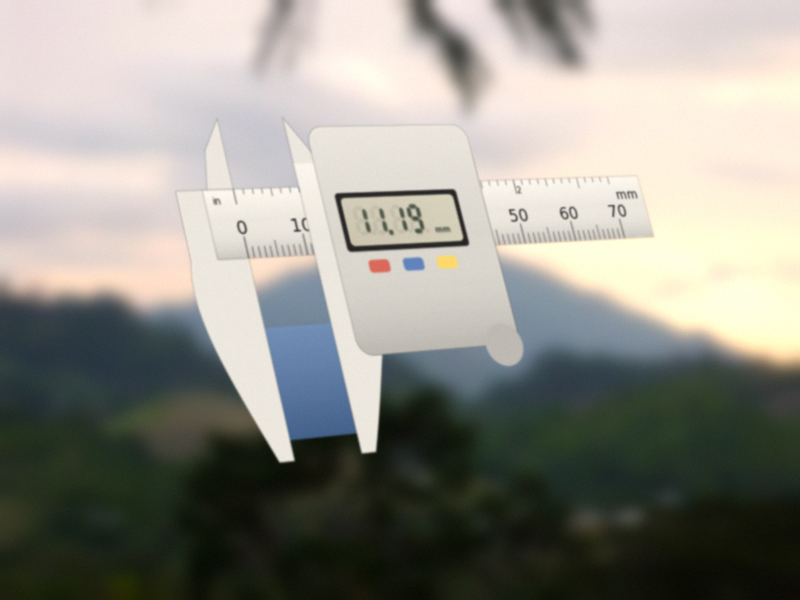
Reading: {"value": 11.19, "unit": "mm"}
